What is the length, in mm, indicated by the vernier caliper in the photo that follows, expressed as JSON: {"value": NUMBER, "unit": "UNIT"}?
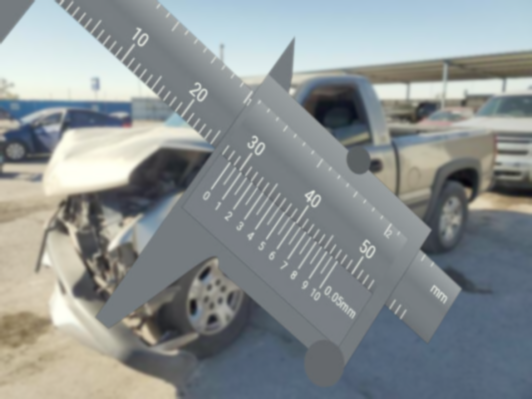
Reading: {"value": 28.4, "unit": "mm"}
